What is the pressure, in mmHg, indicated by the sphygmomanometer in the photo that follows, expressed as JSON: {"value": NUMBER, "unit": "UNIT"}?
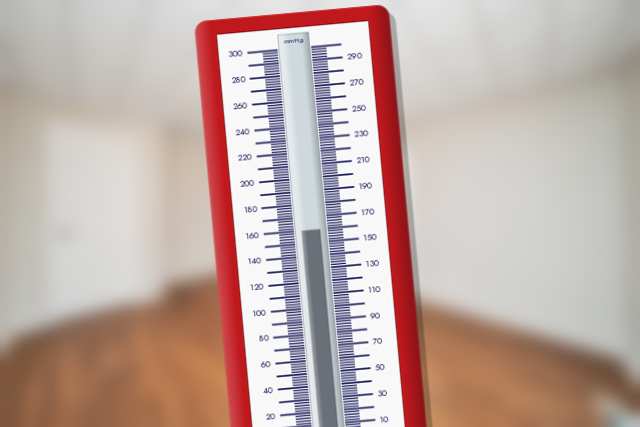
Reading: {"value": 160, "unit": "mmHg"}
